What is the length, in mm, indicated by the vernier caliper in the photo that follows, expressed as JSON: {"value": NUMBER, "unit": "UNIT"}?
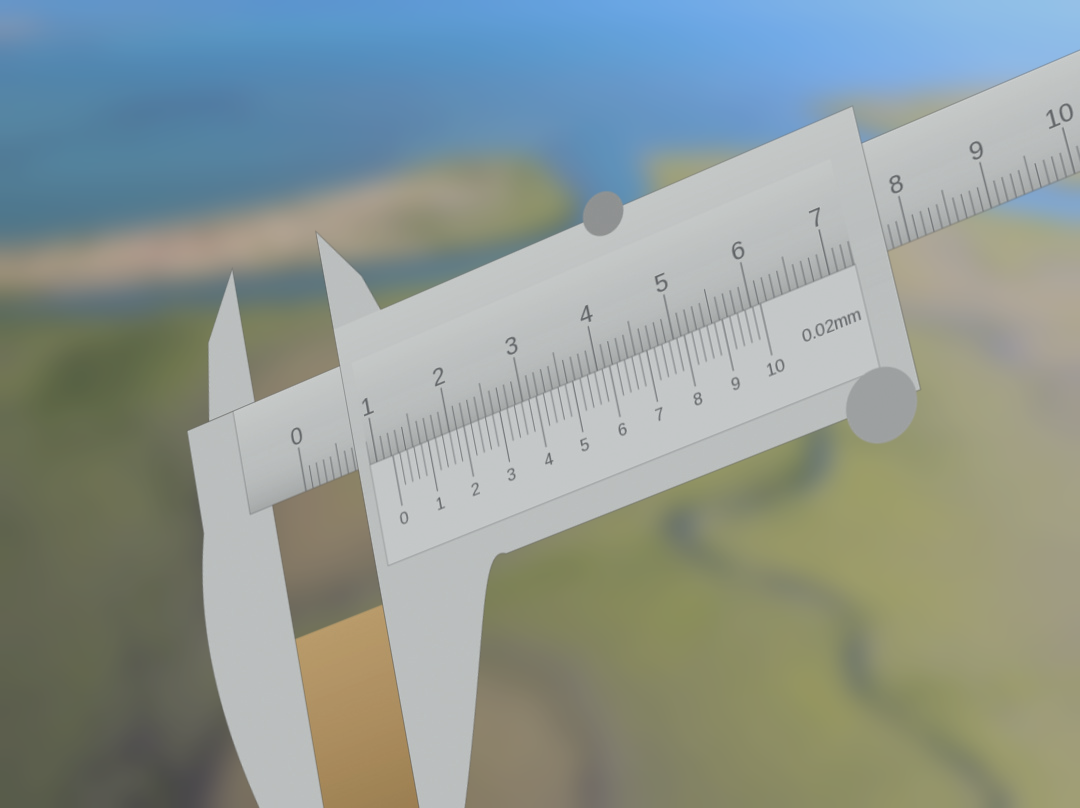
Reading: {"value": 12.2, "unit": "mm"}
